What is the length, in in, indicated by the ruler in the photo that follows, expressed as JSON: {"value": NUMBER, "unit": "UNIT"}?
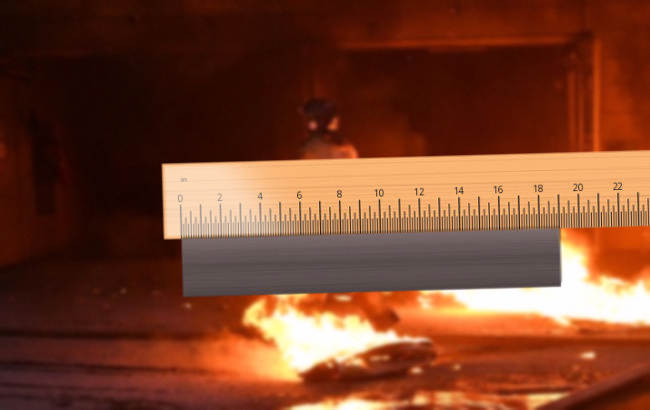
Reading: {"value": 19, "unit": "in"}
